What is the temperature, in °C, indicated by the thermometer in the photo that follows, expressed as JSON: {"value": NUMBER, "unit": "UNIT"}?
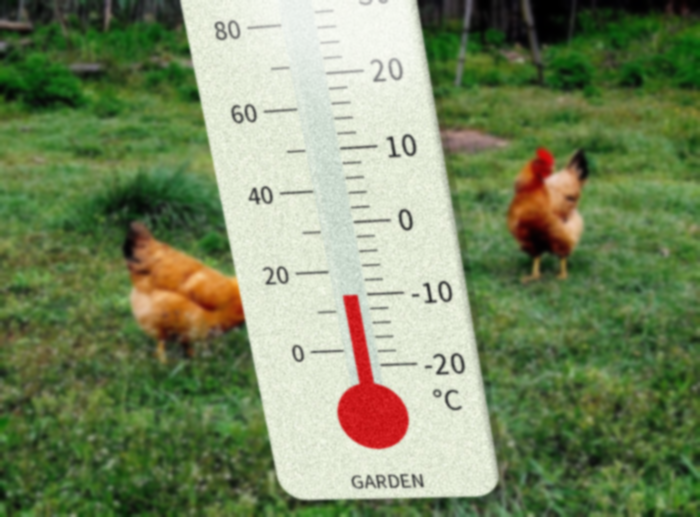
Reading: {"value": -10, "unit": "°C"}
